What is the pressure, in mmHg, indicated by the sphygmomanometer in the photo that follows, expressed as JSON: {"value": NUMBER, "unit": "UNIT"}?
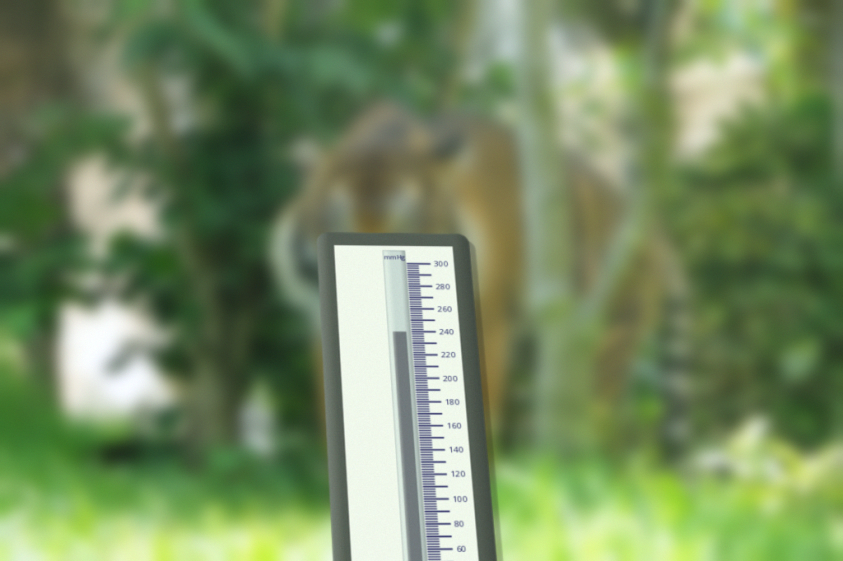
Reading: {"value": 240, "unit": "mmHg"}
